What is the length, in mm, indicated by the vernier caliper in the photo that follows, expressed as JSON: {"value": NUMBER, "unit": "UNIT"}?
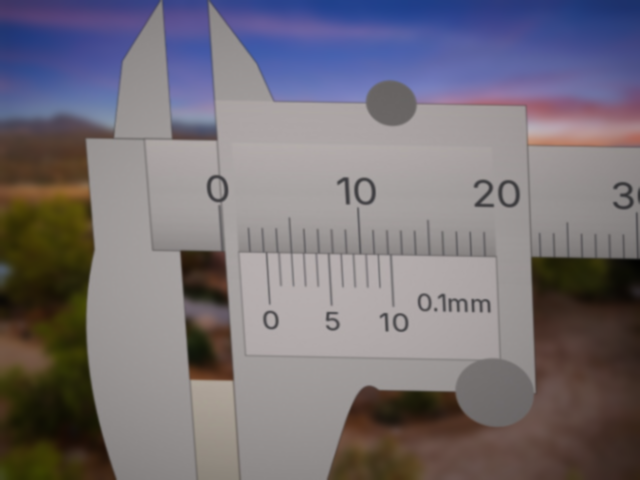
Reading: {"value": 3.2, "unit": "mm"}
